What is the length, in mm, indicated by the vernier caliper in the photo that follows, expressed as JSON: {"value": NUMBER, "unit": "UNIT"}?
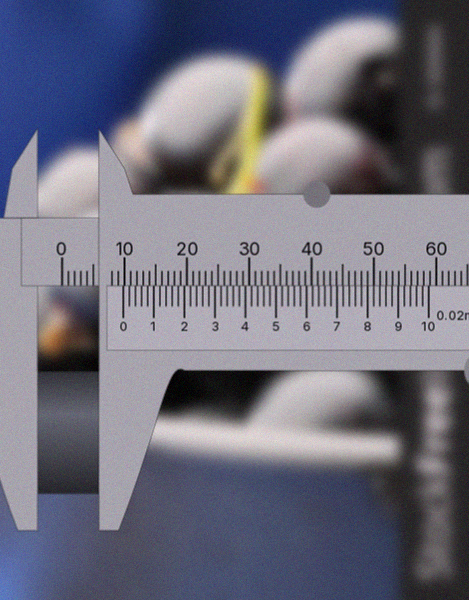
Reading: {"value": 9.8, "unit": "mm"}
